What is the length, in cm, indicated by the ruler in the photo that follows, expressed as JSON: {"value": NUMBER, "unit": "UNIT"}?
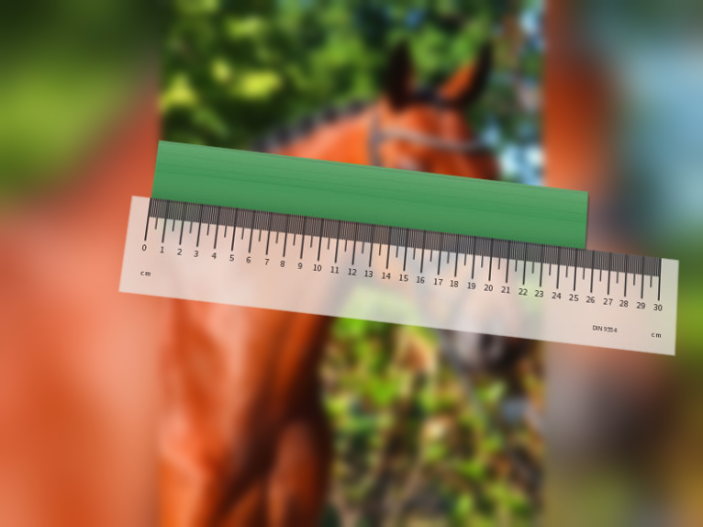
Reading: {"value": 25.5, "unit": "cm"}
